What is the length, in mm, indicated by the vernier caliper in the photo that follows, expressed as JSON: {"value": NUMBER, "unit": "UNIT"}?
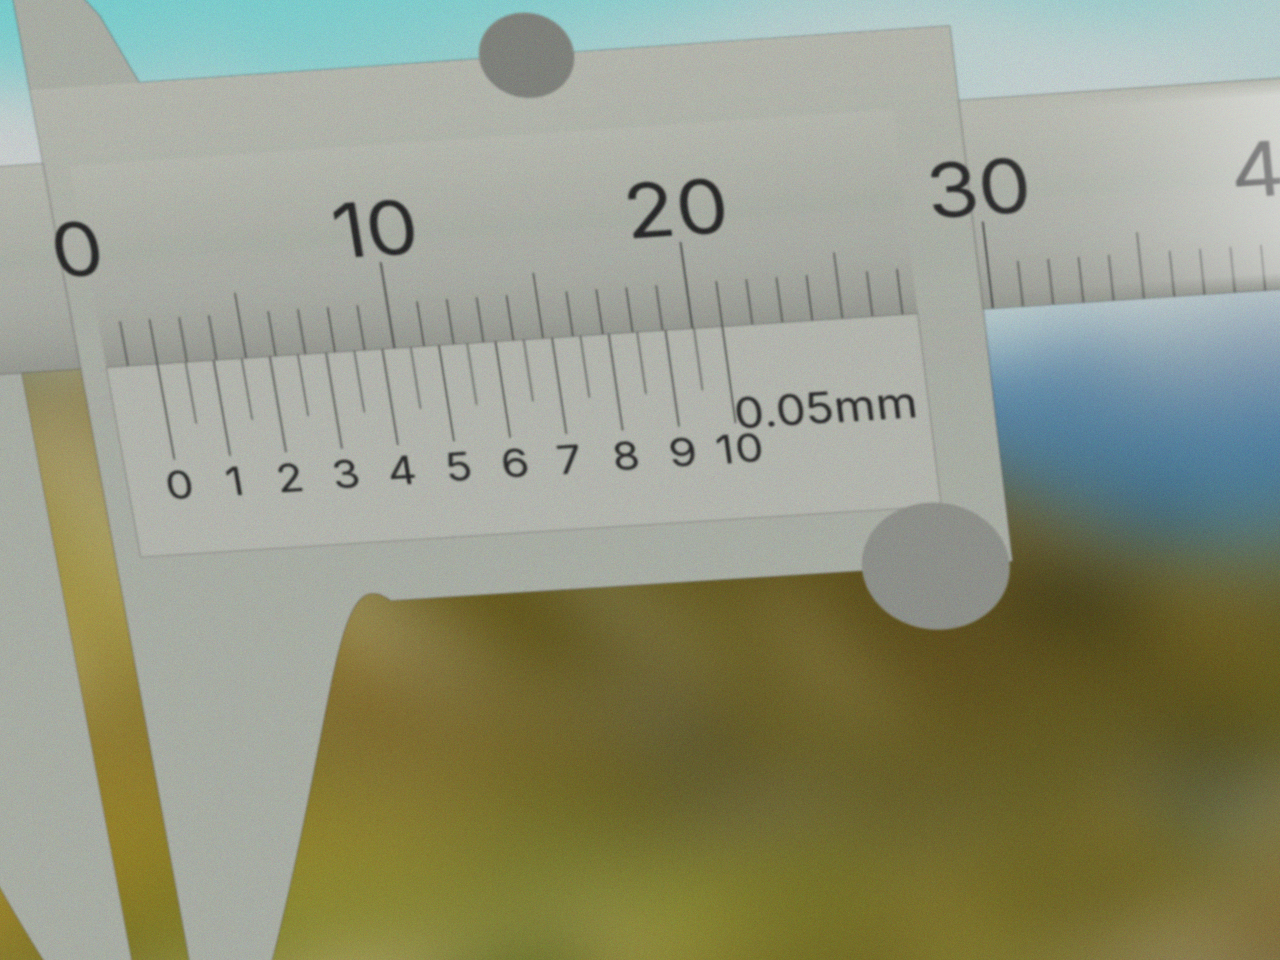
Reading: {"value": 2.0, "unit": "mm"}
